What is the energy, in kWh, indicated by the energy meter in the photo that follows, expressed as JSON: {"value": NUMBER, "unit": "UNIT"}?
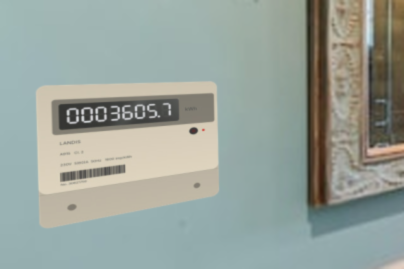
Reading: {"value": 3605.7, "unit": "kWh"}
